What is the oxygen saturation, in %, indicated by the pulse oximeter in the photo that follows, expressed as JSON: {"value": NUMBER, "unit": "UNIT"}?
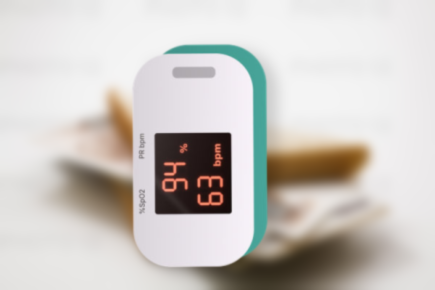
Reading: {"value": 94, "unit": "%"}
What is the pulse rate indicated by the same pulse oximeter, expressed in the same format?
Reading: {"value": 63, "unit": "bpm"}
